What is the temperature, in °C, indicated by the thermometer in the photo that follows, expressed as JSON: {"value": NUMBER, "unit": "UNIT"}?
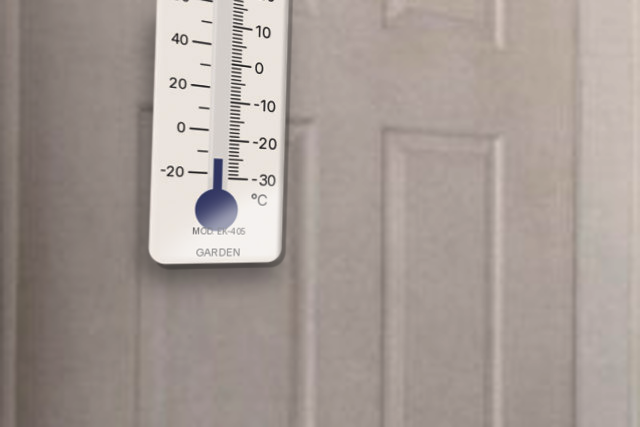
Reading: {"value": -25, "unit": "°C"}
